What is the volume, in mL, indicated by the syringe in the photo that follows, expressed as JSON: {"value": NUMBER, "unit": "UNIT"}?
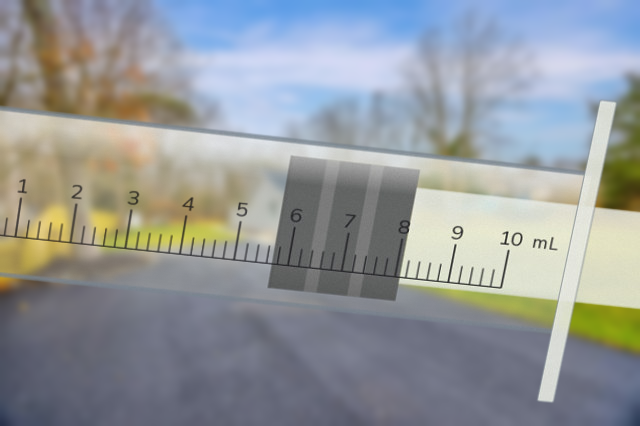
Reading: {"value": 5.7, "unit": "mL"}
